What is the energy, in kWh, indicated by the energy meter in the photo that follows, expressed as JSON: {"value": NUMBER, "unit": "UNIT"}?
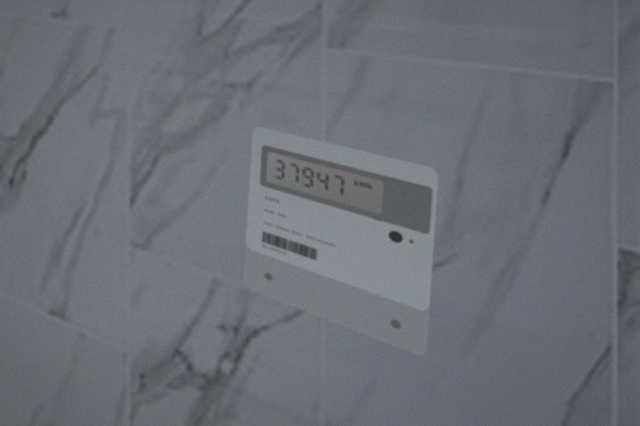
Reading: {"value": 37947, "unit": "kWh"}
